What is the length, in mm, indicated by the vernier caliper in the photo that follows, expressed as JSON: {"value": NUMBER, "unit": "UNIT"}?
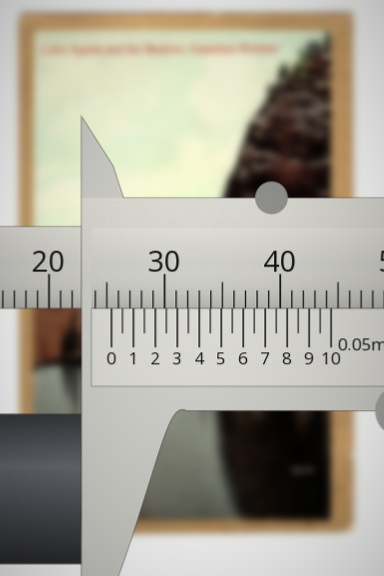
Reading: {"value": 25.4, "unit": "mm"}
